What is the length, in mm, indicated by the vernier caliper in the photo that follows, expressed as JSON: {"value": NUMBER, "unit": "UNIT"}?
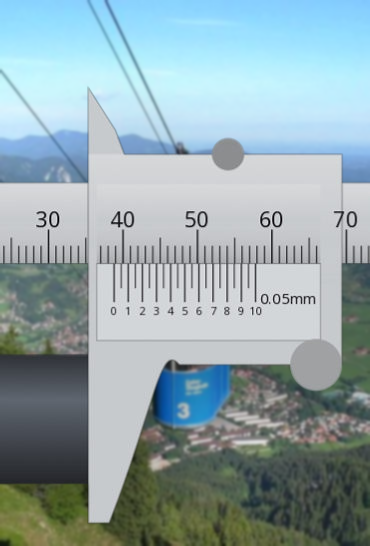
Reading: {"value": 38.8, "unit": "mm"}
